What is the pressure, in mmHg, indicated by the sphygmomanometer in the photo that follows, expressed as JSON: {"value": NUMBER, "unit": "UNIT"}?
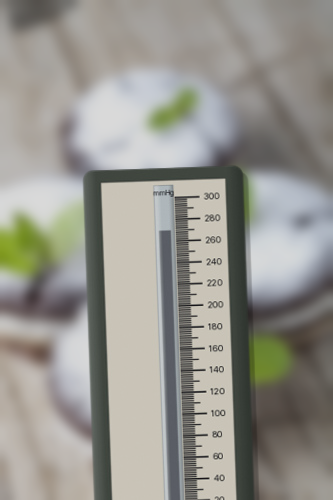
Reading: {"value": 270, "unit": "mmHg"}
